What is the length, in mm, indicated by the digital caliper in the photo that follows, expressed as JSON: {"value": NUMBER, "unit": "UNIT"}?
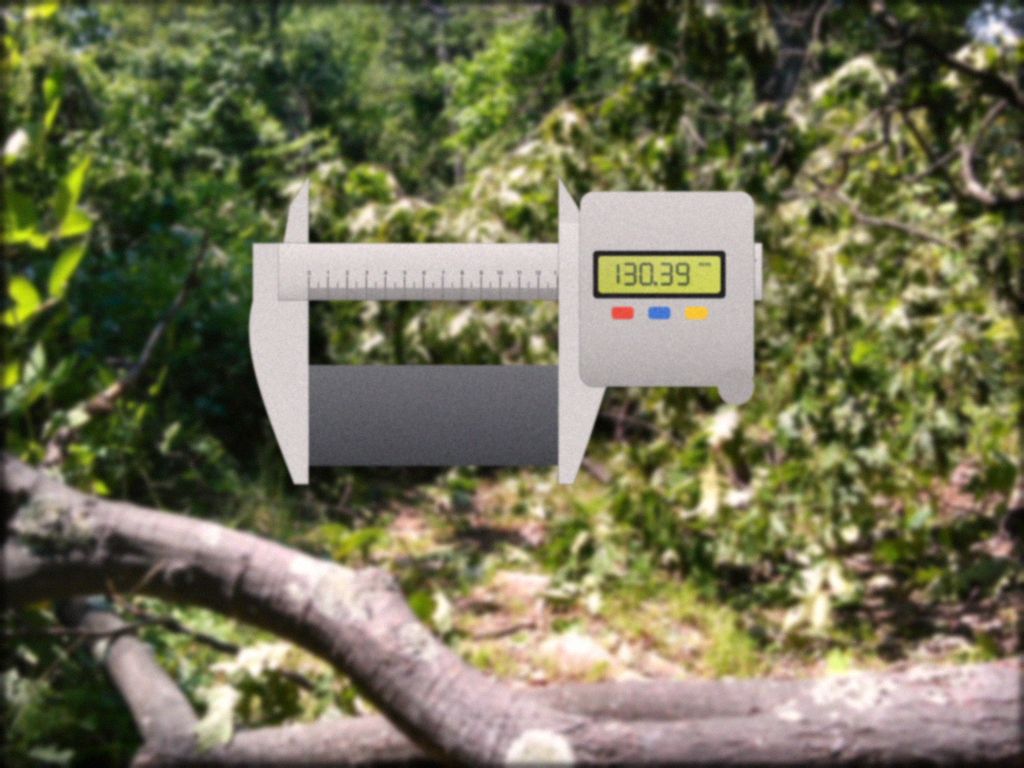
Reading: {"value": 130.39, "unit": "mm"}
